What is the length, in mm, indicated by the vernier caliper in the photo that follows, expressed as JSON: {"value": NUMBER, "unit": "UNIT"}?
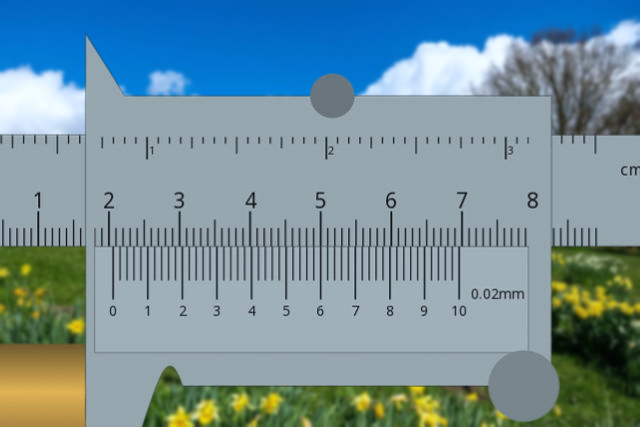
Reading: {"value": 20.6, "unit": "mm"}
